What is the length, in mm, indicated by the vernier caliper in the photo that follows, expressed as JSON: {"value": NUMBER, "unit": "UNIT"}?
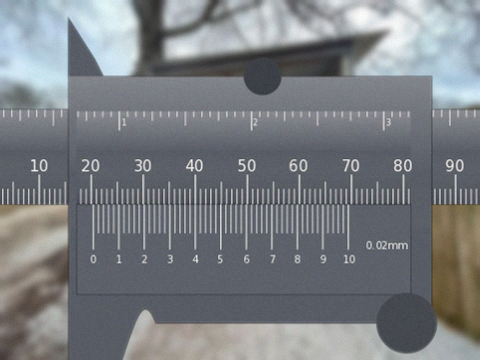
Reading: {"value": 20.4, "unit": "mm"}
